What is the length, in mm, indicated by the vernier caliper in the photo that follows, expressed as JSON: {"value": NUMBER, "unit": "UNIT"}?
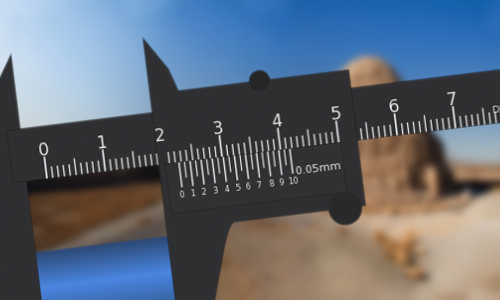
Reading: {"value": 22.6, "unit": "mm"}
